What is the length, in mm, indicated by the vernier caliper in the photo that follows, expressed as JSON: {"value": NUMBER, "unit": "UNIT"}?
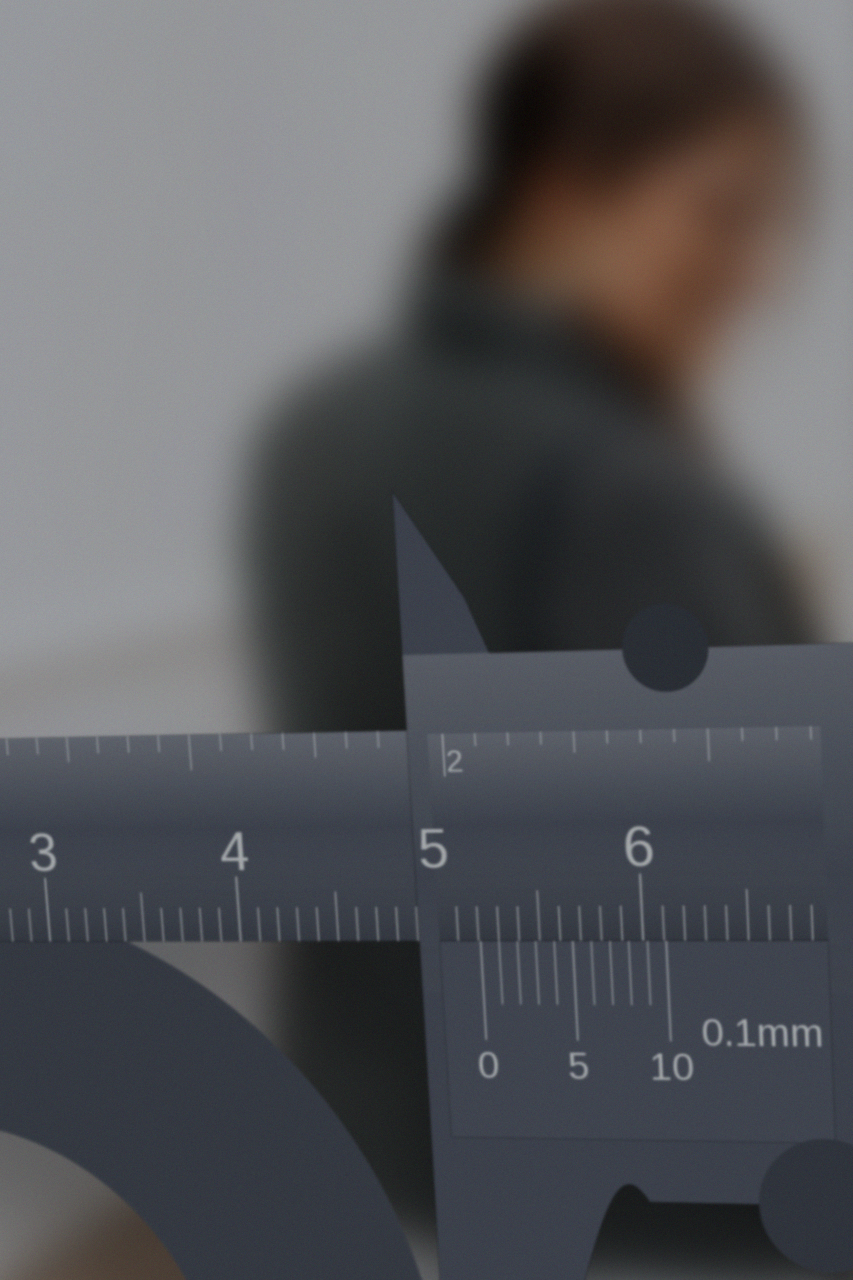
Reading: {"value": 52.1, "unit": "mm"}
